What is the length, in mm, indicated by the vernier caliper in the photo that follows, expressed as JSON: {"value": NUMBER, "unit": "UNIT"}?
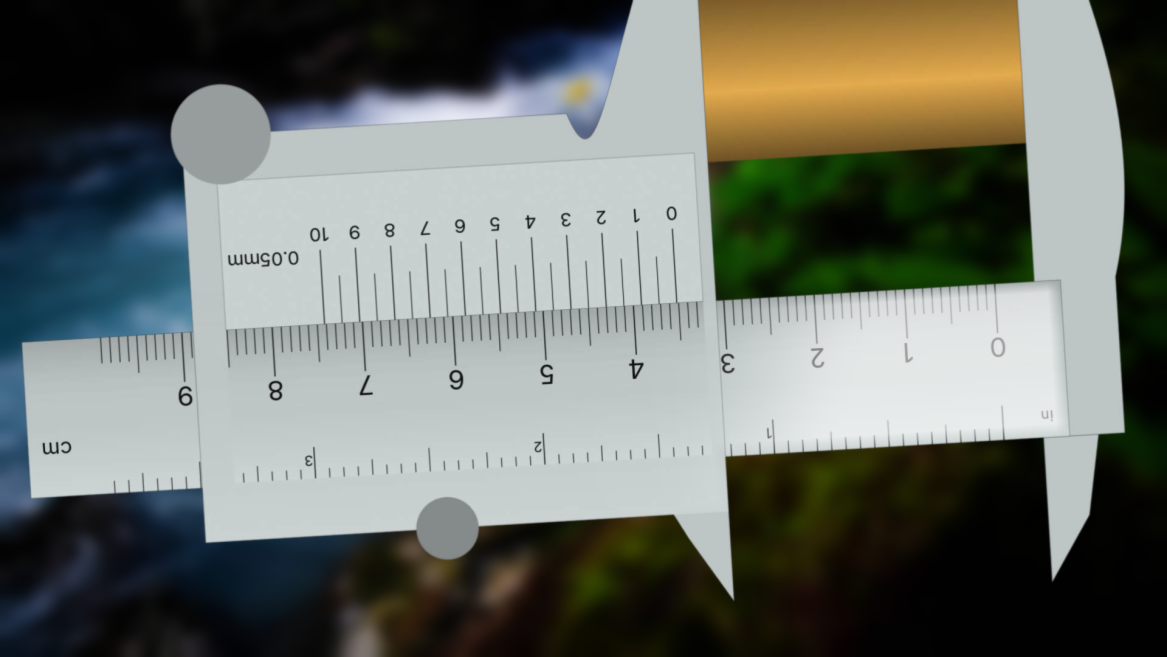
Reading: {"value": 35.2, "unit": "mm"}
